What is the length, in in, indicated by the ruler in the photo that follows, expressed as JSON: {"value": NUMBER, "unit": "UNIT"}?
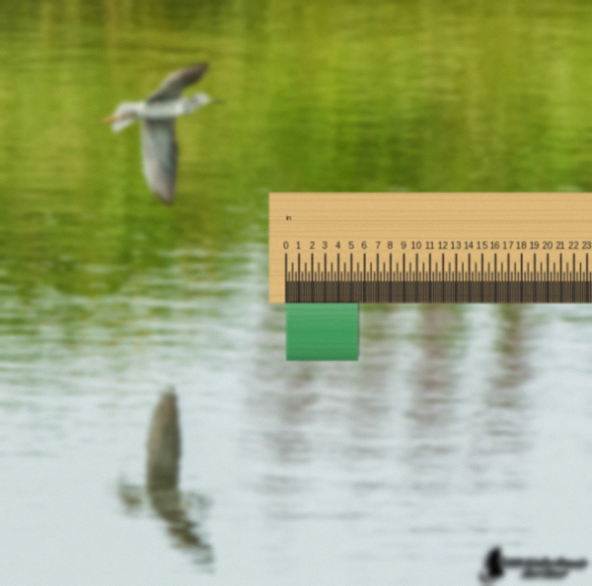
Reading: {"value": 5.5, "unit": "in"}
